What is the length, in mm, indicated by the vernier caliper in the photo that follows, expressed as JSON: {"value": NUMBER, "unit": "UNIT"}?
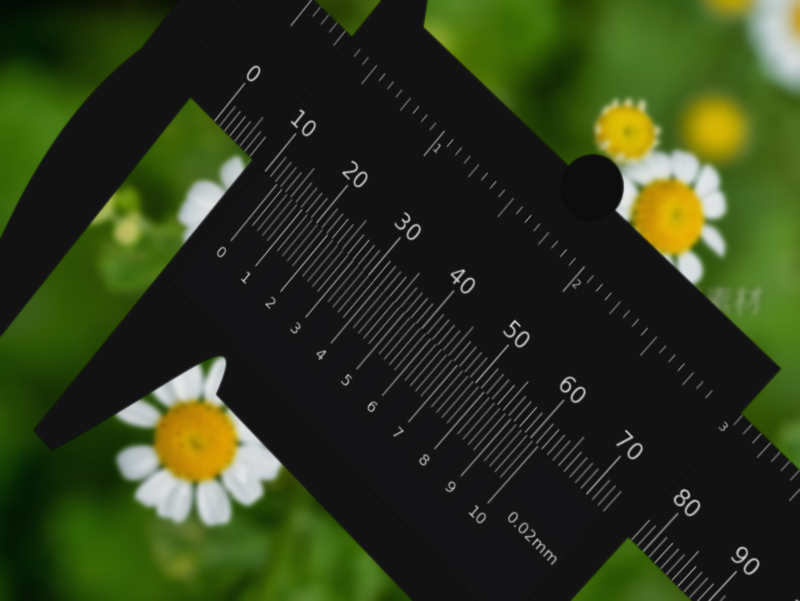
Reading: {"value": 12.4, "unit": "mm"}
